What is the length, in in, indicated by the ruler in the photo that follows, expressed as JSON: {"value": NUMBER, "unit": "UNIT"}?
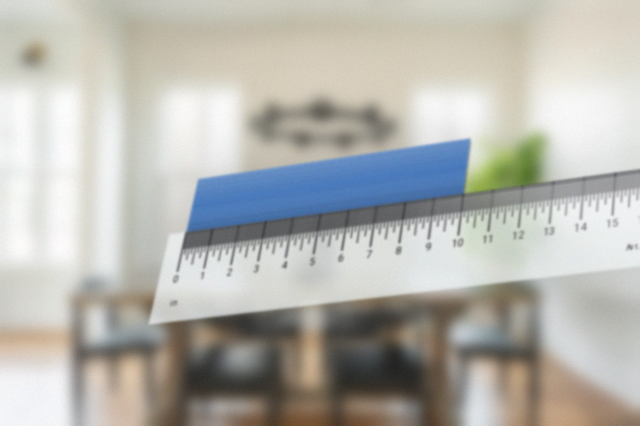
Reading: {"value": 10, "unit": "in"}
